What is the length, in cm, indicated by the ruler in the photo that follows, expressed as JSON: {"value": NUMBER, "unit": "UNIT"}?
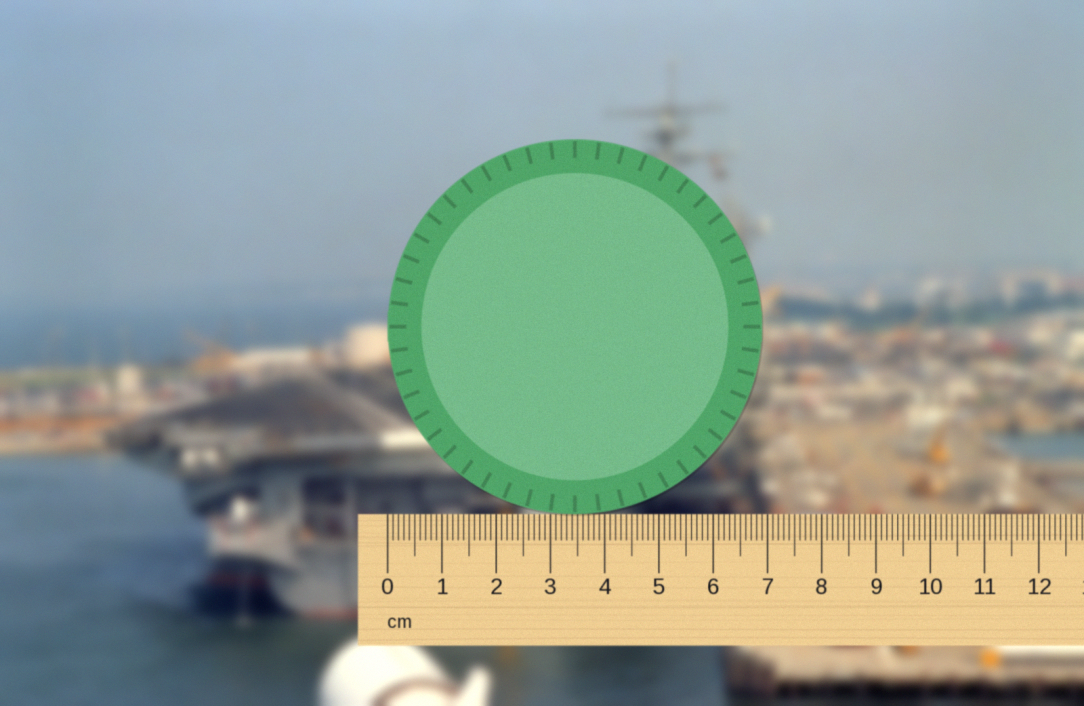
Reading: {"value": 6.9, "unit": "cm"}
